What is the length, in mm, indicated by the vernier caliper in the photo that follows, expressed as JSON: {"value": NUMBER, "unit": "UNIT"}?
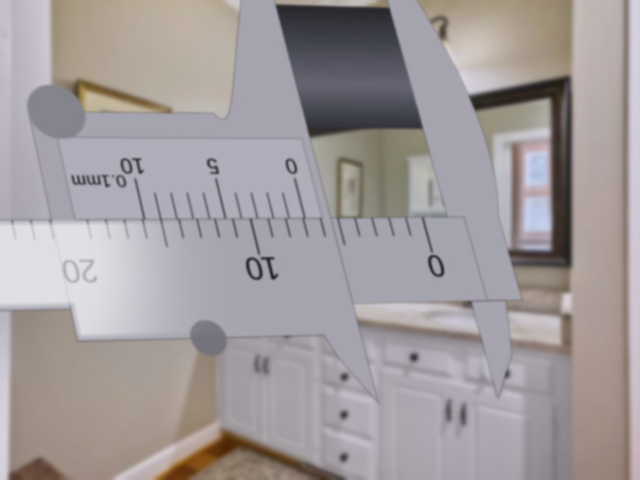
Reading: {"value": 6.9, "unit": "mm"}
